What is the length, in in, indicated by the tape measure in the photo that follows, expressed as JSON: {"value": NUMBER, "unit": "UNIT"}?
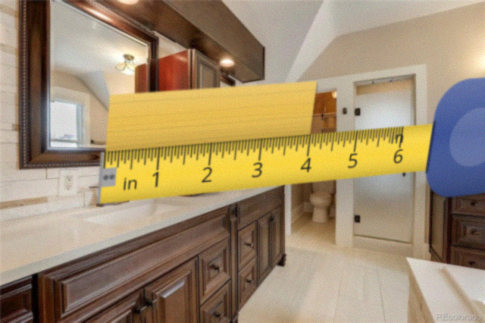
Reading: {"value": 4, "unit": "in"}
